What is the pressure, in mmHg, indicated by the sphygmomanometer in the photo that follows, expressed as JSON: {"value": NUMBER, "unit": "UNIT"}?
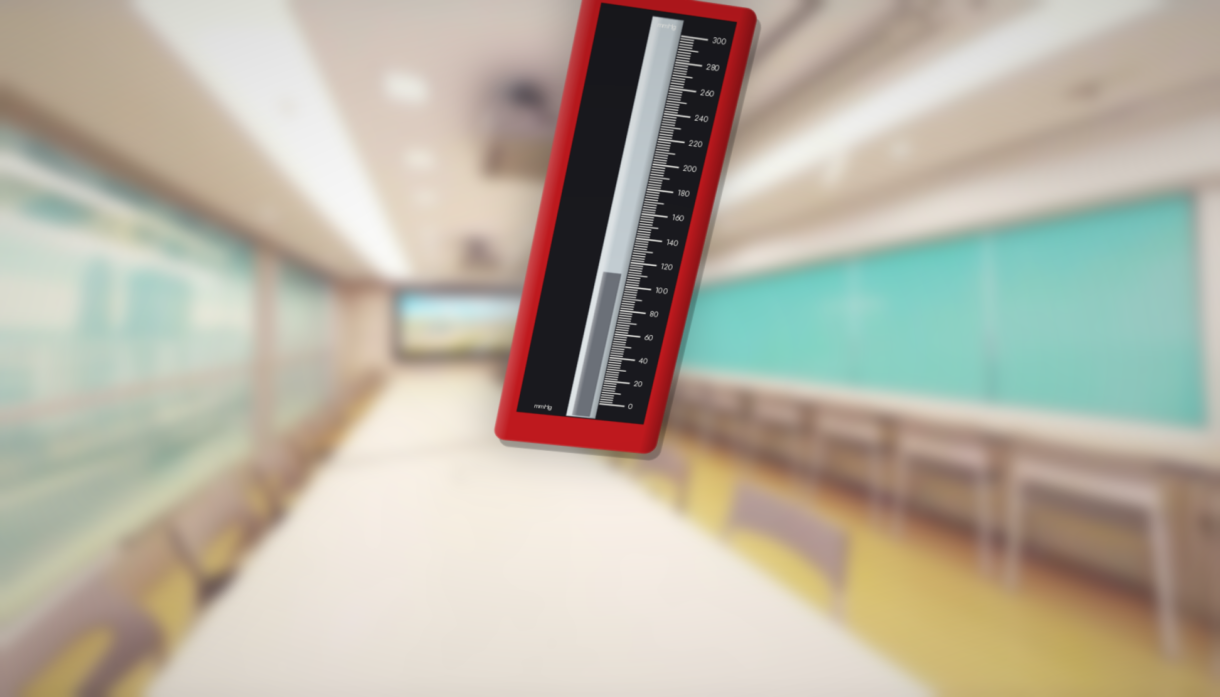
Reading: {"value": 110, "unit": "mmHg"}
